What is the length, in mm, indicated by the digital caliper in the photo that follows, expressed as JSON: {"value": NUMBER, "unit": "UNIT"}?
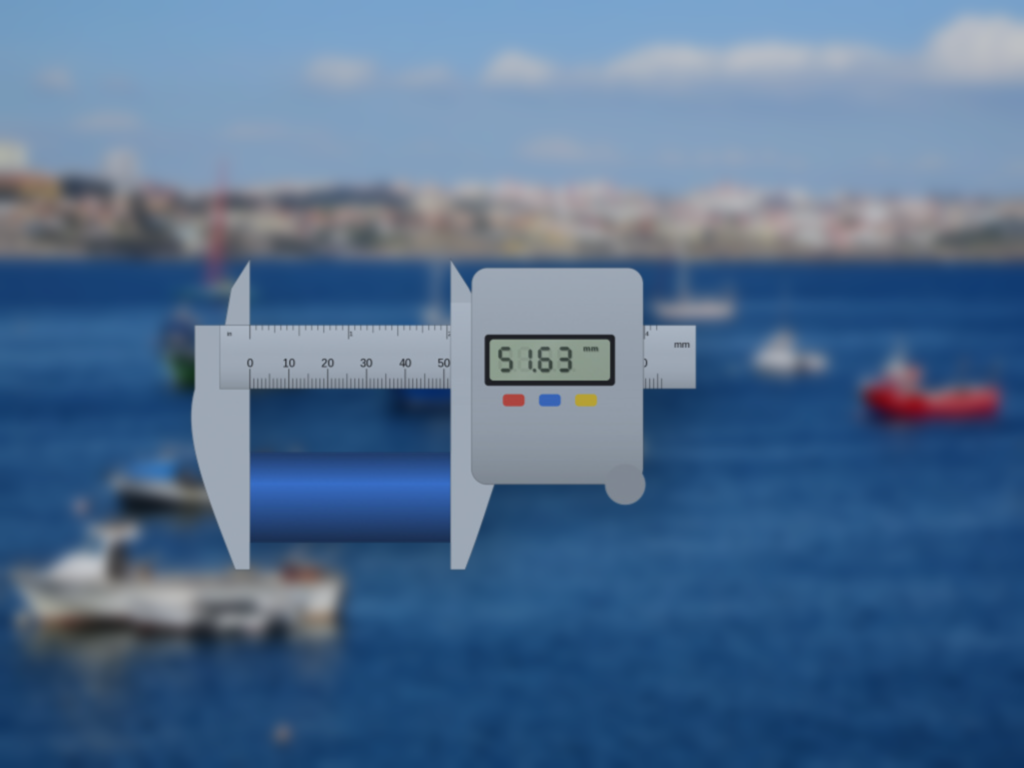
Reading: {"value": 51.63, "unit": "mm"}
